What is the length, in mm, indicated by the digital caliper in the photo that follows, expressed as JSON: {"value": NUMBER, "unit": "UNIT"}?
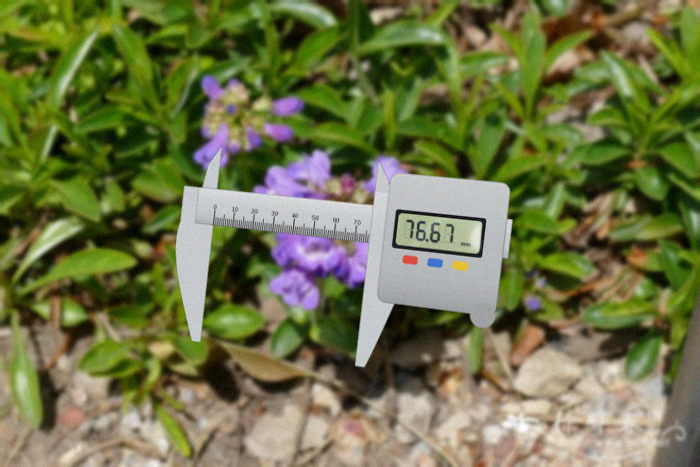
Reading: {"value": 76.67, "unit": "mm"}
